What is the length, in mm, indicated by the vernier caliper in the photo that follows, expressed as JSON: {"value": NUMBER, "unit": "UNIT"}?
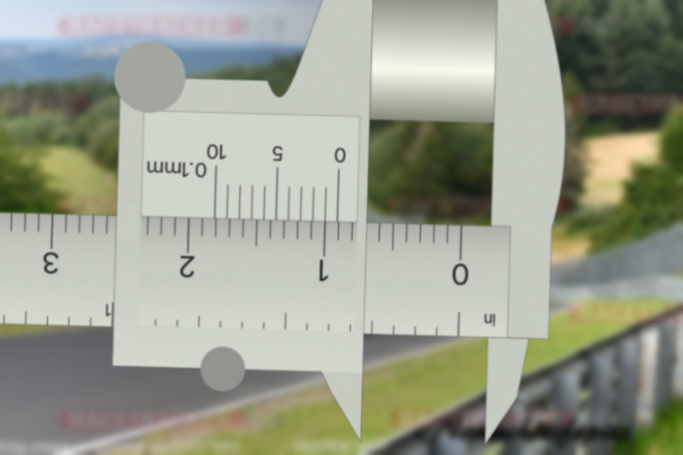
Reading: {"value": 9.1, "unit": "mm"}
